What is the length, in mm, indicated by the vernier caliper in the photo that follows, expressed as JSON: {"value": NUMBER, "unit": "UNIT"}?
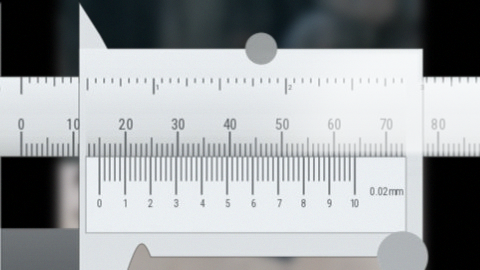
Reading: {"value": 15.0, "unit": "mm"}
